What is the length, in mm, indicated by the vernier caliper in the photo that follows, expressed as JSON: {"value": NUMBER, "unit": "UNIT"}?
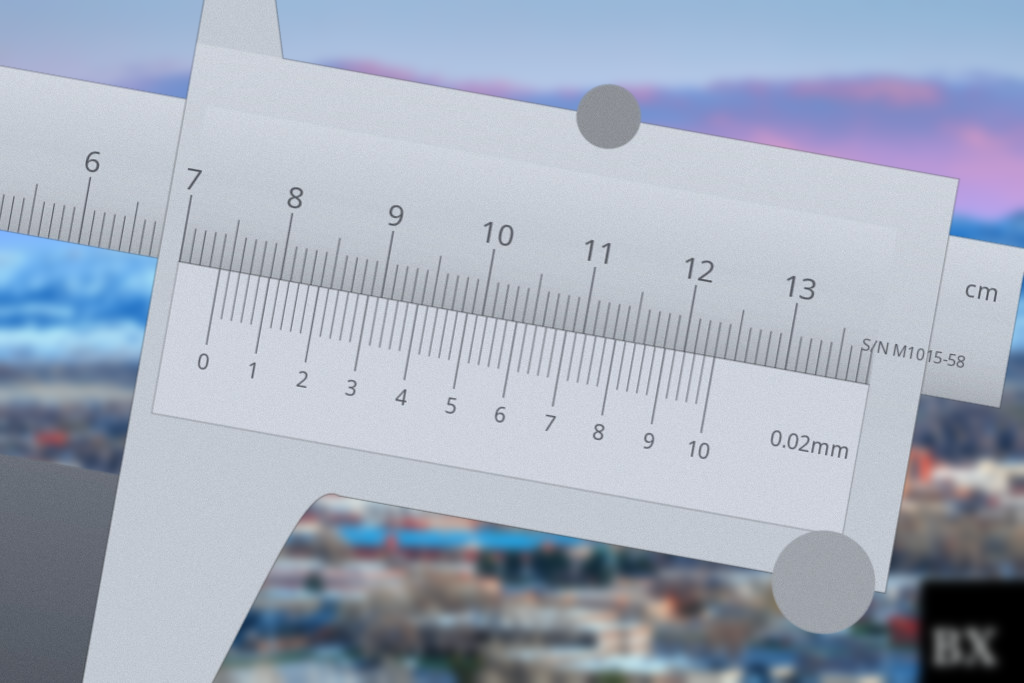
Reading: {"value": 74.0, "unit": "mm"}
